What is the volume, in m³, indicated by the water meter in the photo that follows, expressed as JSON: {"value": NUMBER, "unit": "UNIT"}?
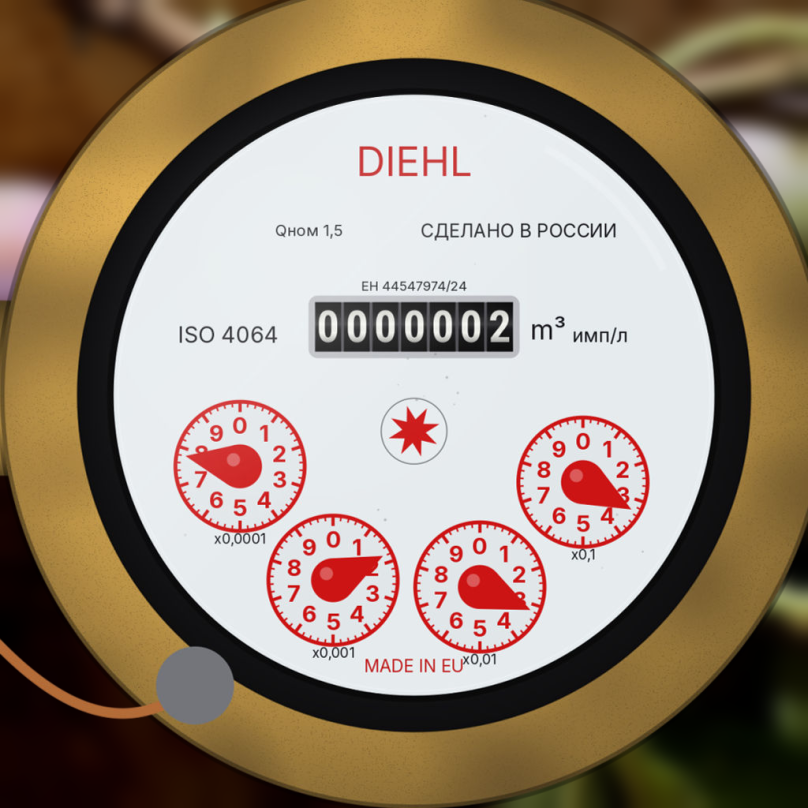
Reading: {"value": 2.3317, "unit": "m³"}
